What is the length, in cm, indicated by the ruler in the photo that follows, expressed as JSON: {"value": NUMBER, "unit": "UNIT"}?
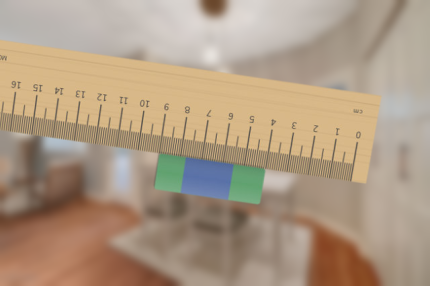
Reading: {"value": 5, "unit": "cm"}
